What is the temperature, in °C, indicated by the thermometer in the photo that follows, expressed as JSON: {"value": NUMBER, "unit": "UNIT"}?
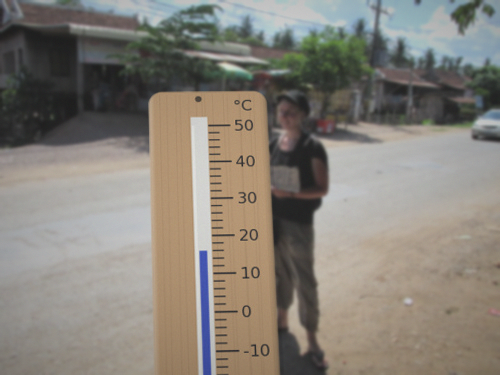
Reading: {"value": 16, "unit": "°C"}
